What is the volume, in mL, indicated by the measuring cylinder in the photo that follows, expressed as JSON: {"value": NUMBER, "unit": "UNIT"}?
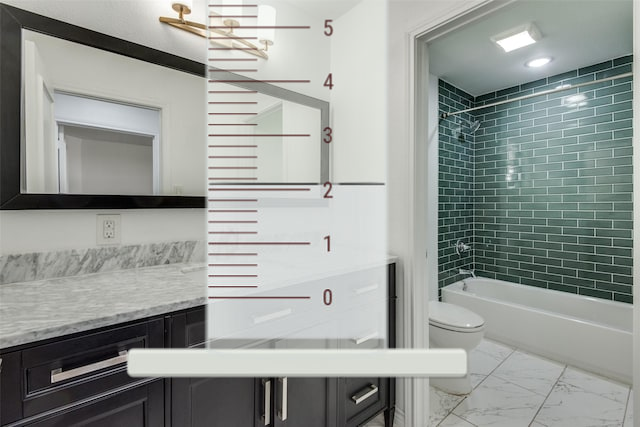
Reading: {"value": 2.1, "unit": "mL"}
